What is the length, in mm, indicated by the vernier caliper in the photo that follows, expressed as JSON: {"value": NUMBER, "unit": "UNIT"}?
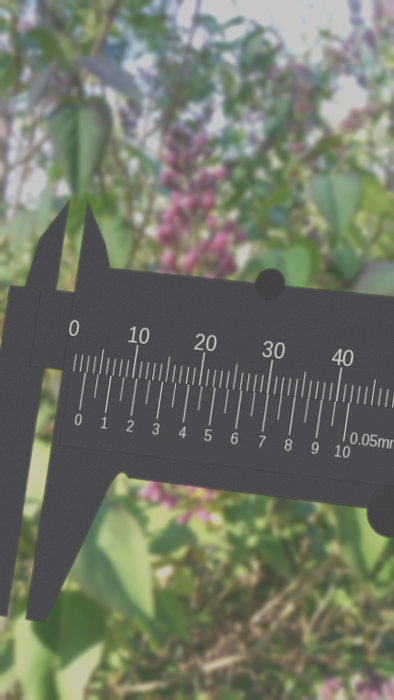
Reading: {"value": 2.8, "unit": "mm"}
